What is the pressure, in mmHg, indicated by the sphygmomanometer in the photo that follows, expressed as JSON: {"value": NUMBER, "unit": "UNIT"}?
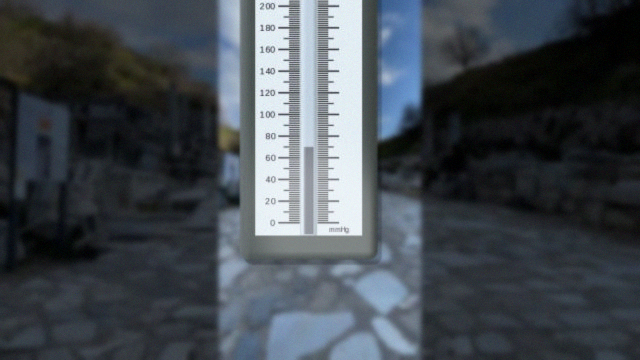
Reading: {"value": 70, "unit": "mmHg"}
